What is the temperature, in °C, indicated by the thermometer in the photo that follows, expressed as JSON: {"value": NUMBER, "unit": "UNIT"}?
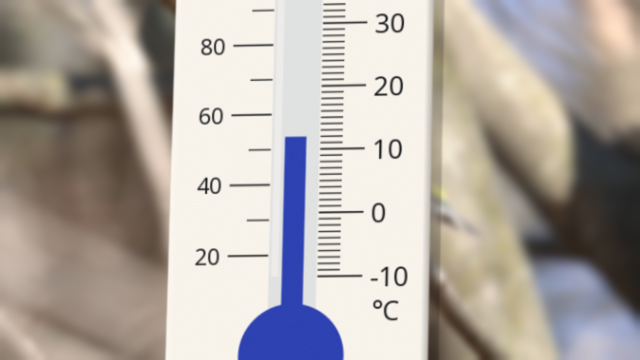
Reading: {"value": 12, "unit": "°C"}
